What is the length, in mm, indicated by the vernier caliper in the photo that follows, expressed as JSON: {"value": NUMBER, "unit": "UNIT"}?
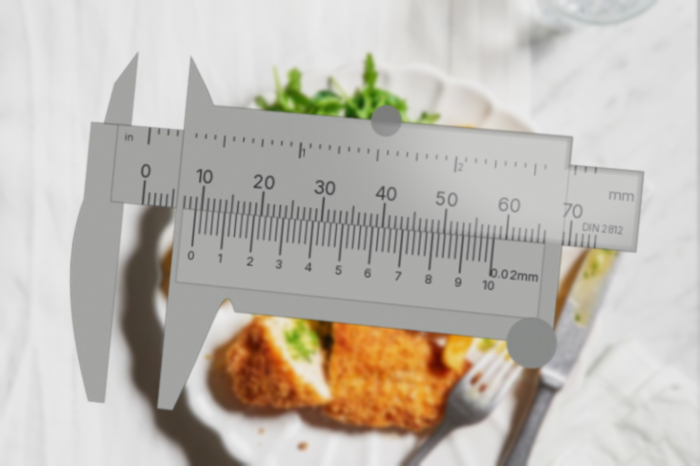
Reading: {"value": 9.0, "unit": "mm"}
